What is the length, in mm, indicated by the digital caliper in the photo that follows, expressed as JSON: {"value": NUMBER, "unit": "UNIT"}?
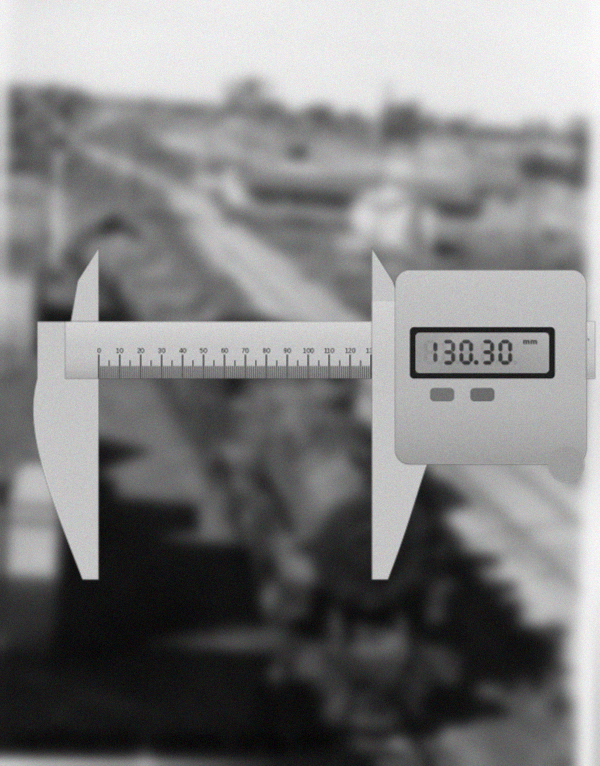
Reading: {"value": 130.30, "unit": "mm"}
